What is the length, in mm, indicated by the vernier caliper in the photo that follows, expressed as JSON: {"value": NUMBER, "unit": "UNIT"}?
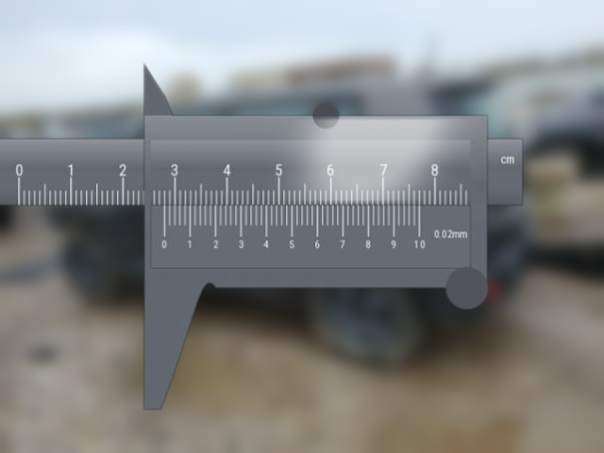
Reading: {"value": 28.0, "unit": "mm"}
